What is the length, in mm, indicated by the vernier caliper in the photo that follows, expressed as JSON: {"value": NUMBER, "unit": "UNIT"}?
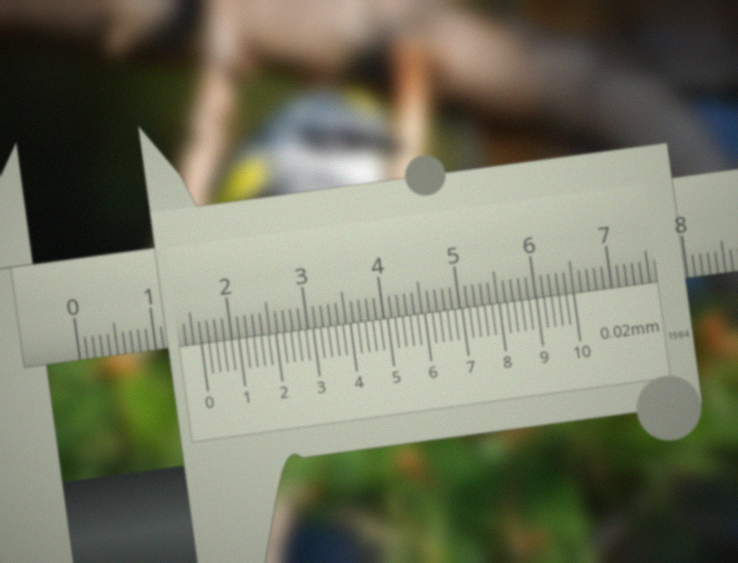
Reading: {"value": 16.0, "unit": "mm"}
